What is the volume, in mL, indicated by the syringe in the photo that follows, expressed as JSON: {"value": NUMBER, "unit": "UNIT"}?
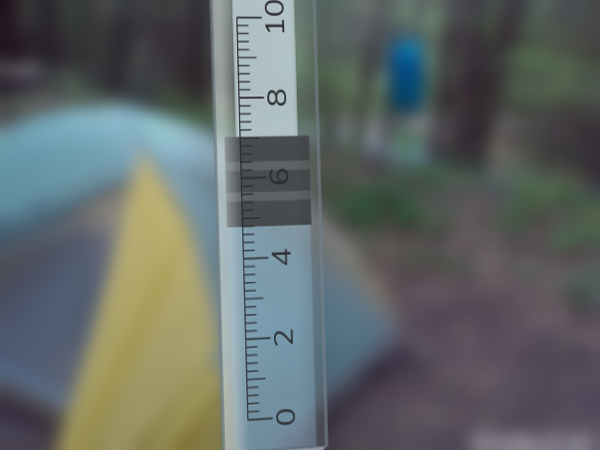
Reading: {"value": 4.8, "unit": "mL"}
